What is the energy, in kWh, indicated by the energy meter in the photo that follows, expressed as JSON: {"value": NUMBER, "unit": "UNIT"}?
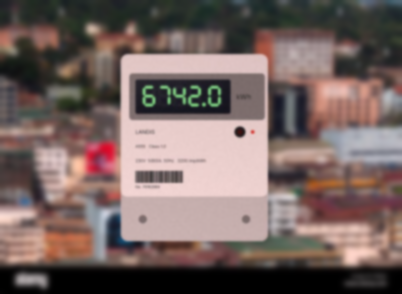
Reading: {"value": 6742.0, "unit": "kWh"}
